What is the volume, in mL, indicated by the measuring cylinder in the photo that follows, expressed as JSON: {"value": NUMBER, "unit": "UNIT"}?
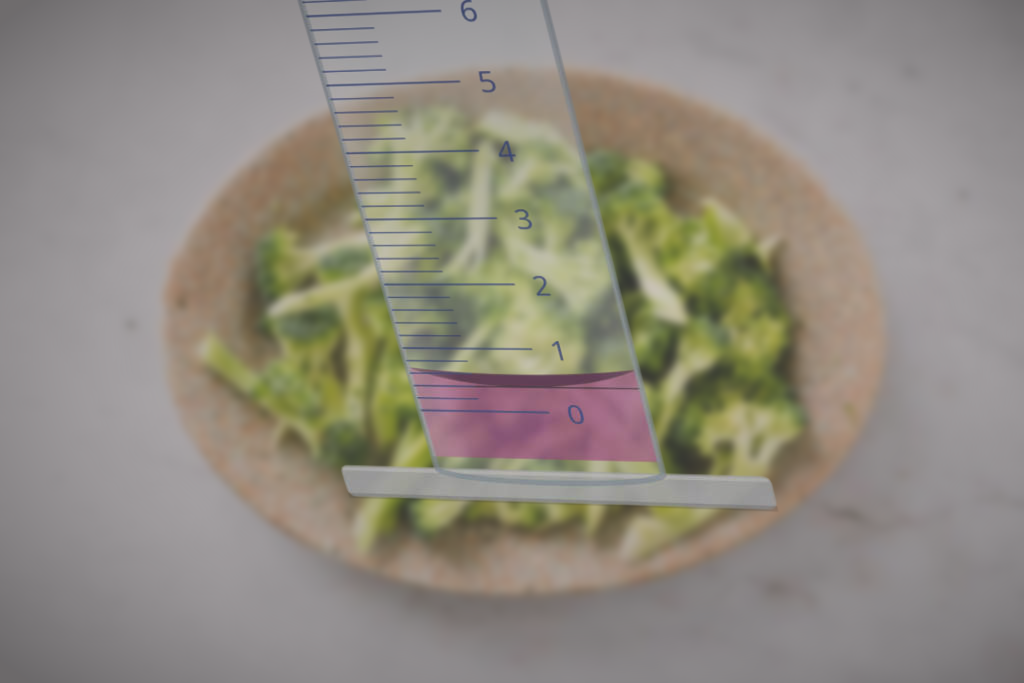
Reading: {"value": 0.4, "unit": "mL"}
